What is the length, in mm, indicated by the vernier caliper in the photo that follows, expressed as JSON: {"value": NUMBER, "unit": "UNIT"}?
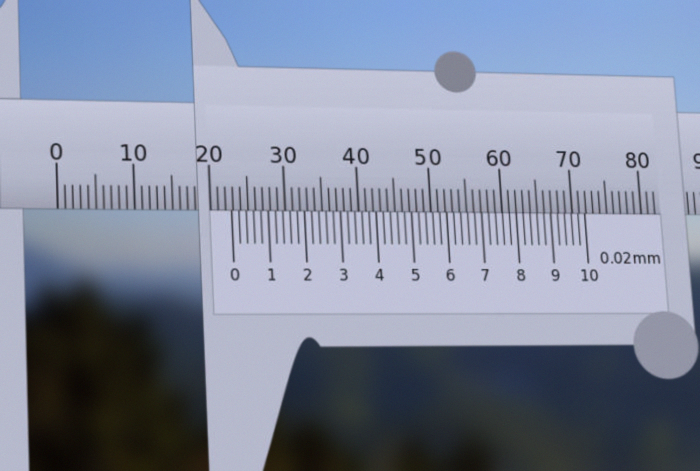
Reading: {"value": 22.8, "unit": "mm"}
